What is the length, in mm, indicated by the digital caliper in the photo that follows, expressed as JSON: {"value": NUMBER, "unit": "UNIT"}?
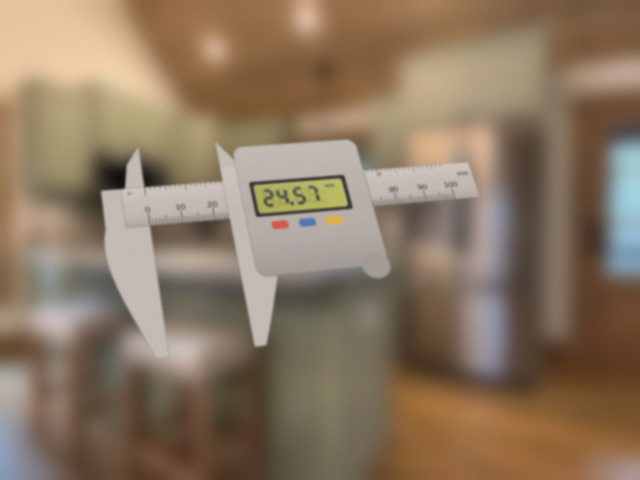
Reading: {"value": 24.57, "unit": "mm"}
